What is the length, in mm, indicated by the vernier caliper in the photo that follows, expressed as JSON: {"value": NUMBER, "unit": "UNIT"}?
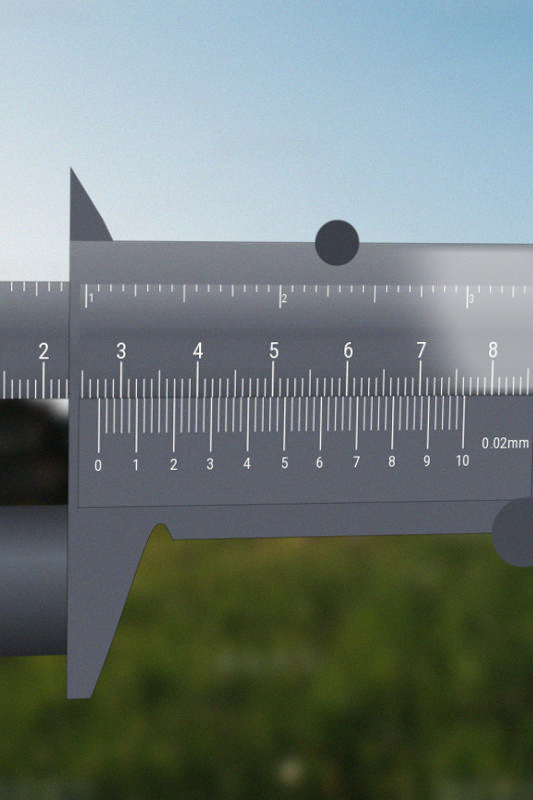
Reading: {"value": 27.2, "unit": "mm"}
